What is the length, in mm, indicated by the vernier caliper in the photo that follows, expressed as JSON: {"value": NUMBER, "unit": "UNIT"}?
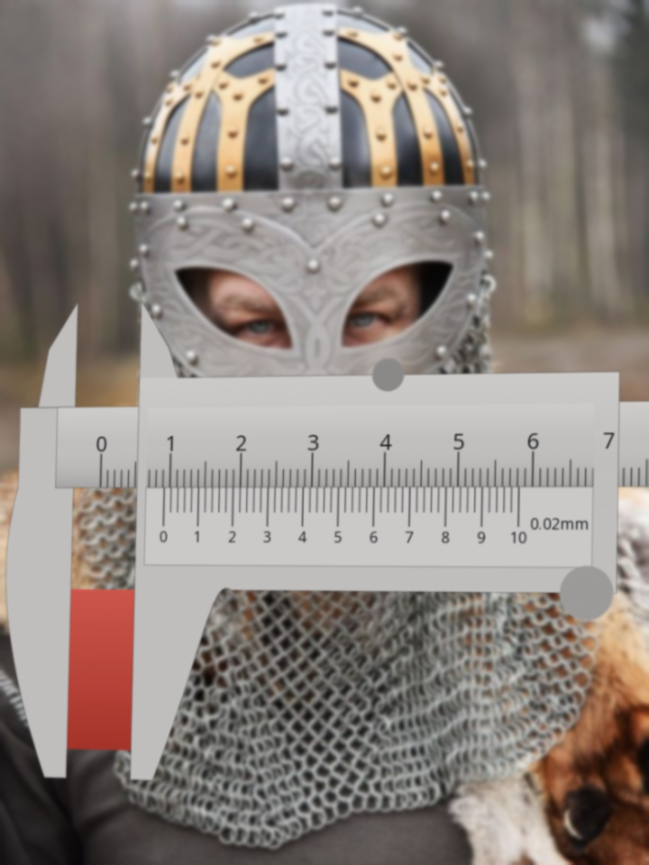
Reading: {"value": 9.2, "unit": "mm"}
